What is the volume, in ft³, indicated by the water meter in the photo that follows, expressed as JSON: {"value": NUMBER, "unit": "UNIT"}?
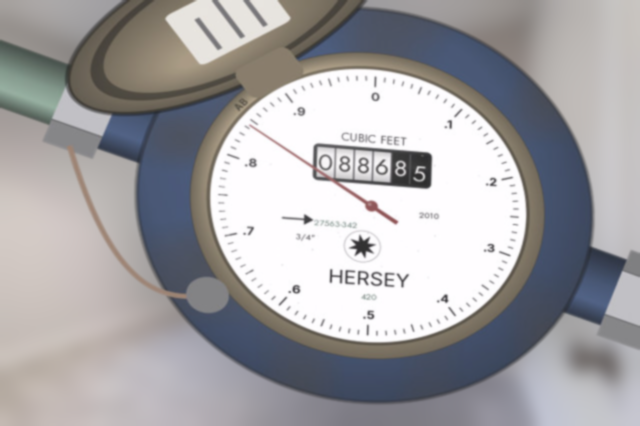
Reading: {"value": 88684.84, "unit": "ft³"}
